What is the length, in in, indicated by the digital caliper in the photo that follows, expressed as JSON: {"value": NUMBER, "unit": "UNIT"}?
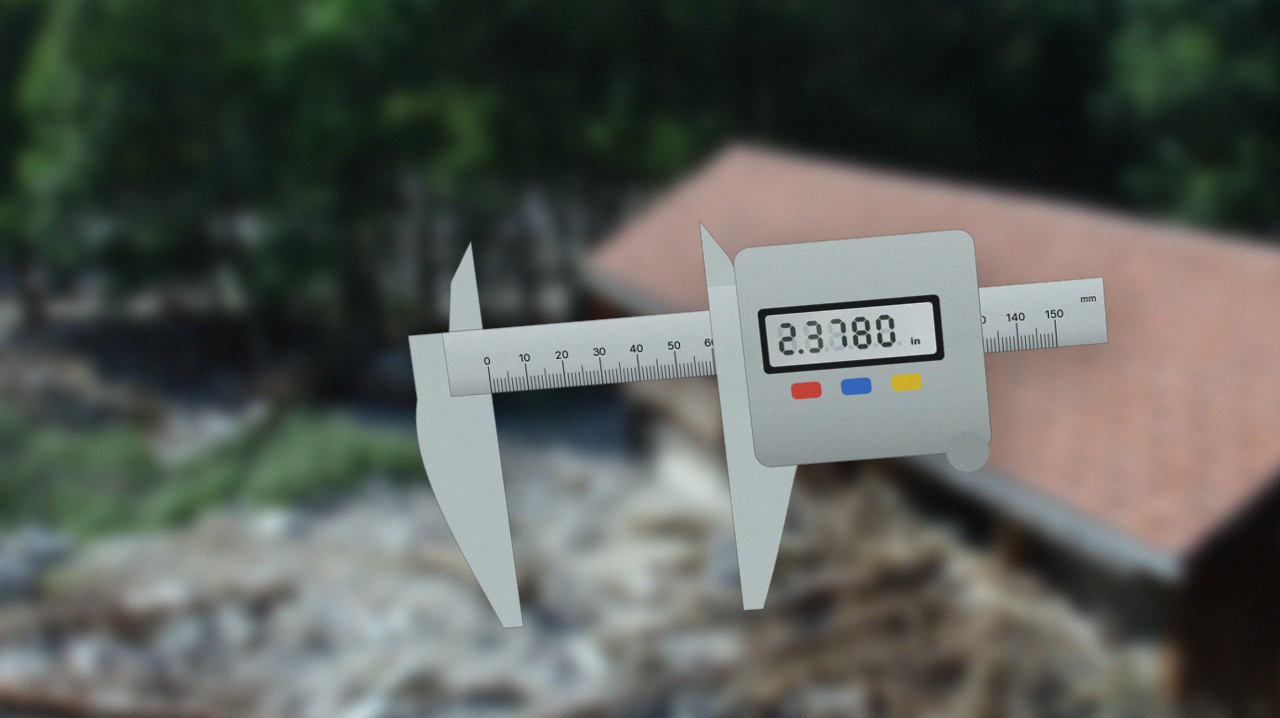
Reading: {"value": 2.3780, "unit": "in"}
